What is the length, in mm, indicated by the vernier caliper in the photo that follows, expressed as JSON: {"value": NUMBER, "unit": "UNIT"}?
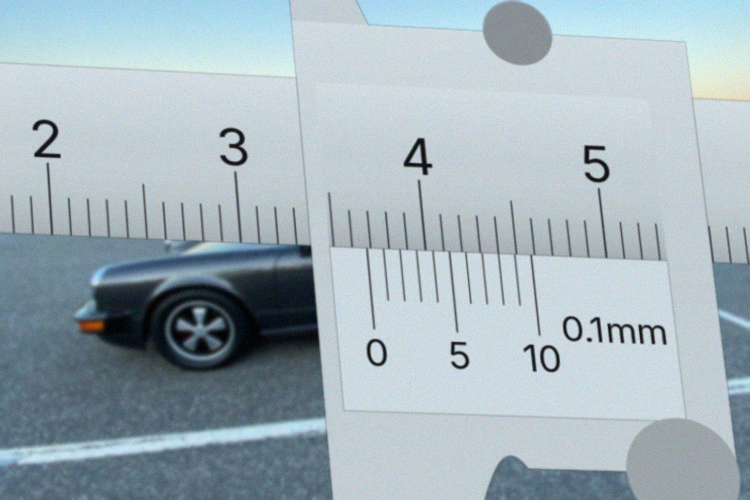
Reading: {"value": 36.8, "unit": "mm"}
